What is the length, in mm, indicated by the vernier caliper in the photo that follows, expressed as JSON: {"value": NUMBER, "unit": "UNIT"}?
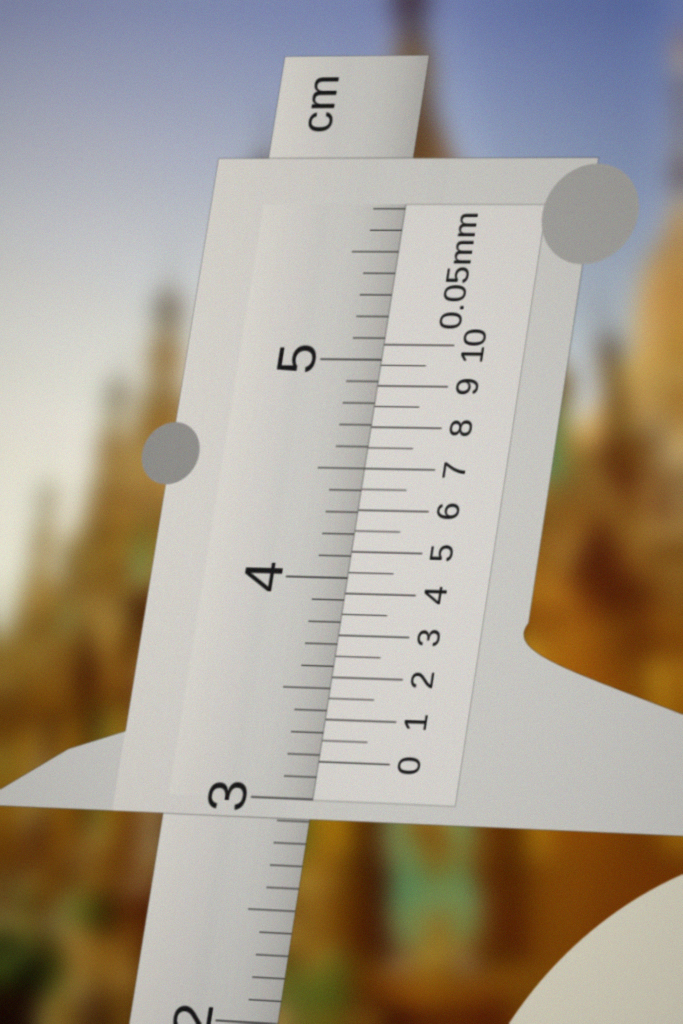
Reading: {"value": 31.7, "unit": "mm"}
